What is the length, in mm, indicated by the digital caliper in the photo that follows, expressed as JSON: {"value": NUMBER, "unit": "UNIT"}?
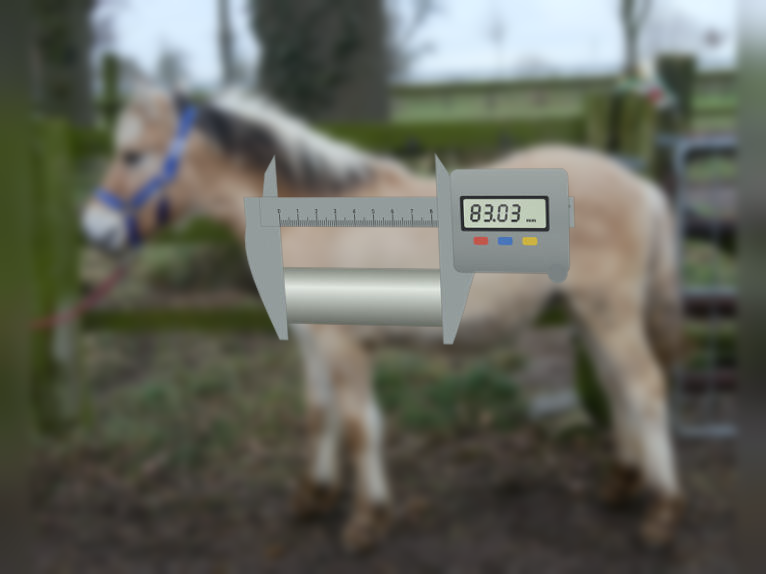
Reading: {"value": 83.03, "unit": "mm"}
